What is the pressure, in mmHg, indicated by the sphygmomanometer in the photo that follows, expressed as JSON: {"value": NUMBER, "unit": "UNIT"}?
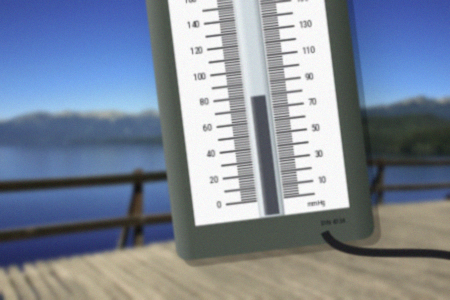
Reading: {"value": 80, "unit": "mmHg"}
